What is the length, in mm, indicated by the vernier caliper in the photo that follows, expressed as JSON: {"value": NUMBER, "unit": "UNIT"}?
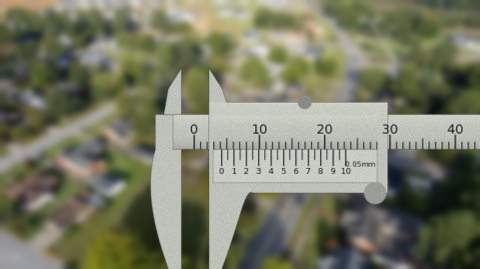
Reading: {"value": 4.2, "unit": "mm"}
